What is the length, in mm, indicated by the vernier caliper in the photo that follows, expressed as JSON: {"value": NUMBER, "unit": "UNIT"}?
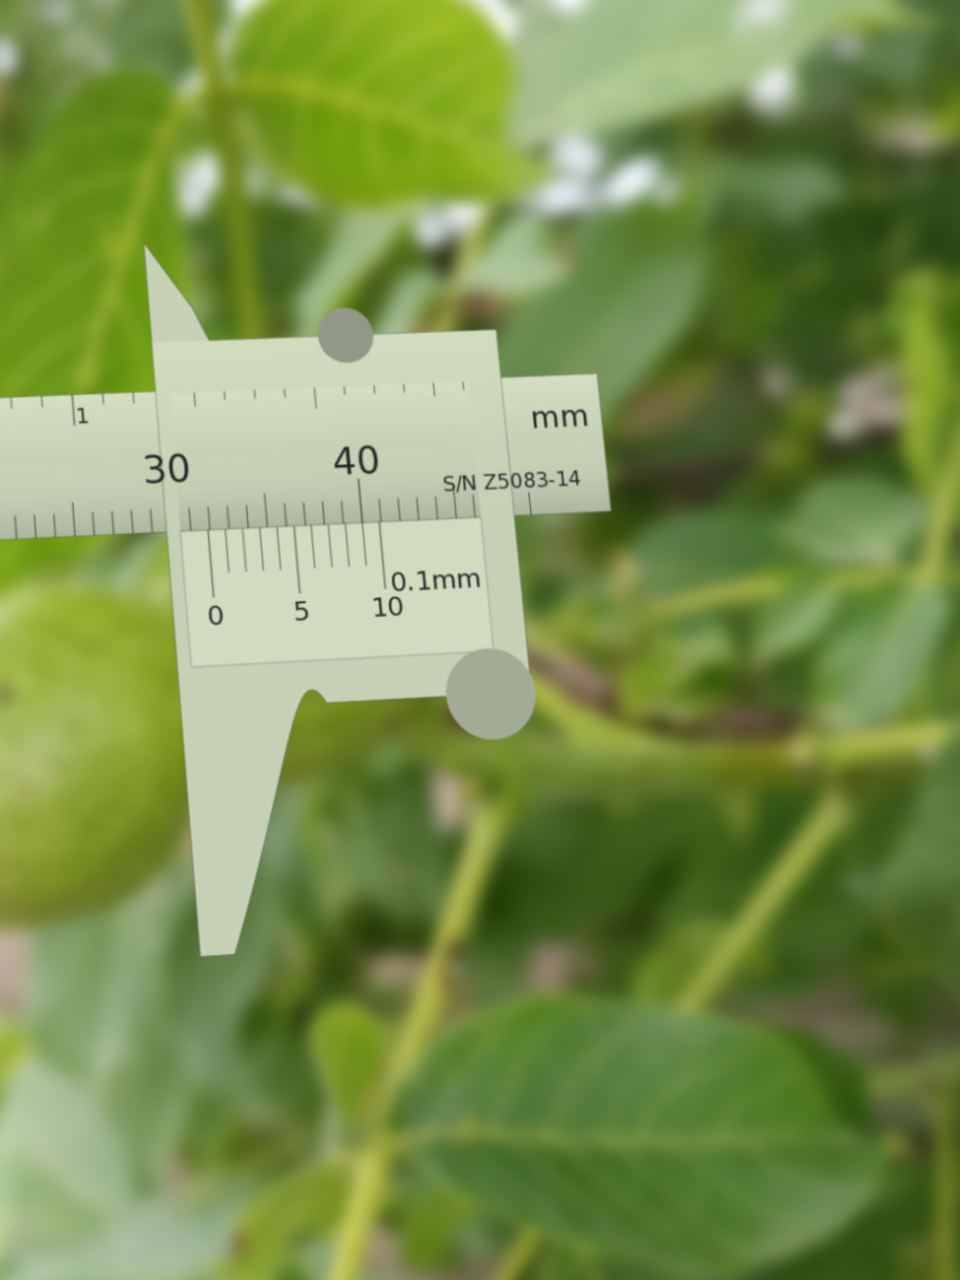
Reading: {"value": 31.9, "unit": "mm"}
